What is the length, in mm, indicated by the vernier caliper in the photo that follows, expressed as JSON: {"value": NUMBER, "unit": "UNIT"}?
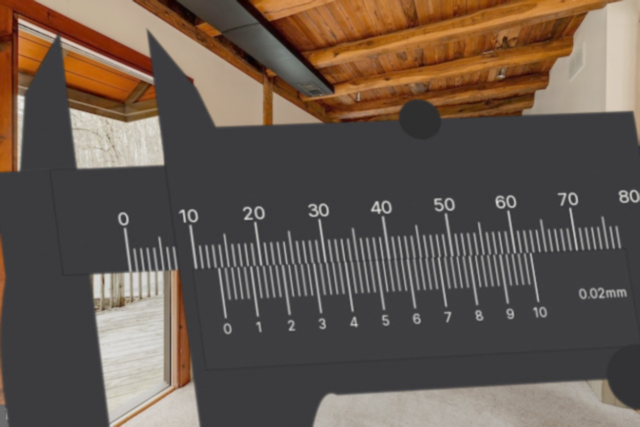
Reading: {"value": 13.5, "unit": "mm"}
